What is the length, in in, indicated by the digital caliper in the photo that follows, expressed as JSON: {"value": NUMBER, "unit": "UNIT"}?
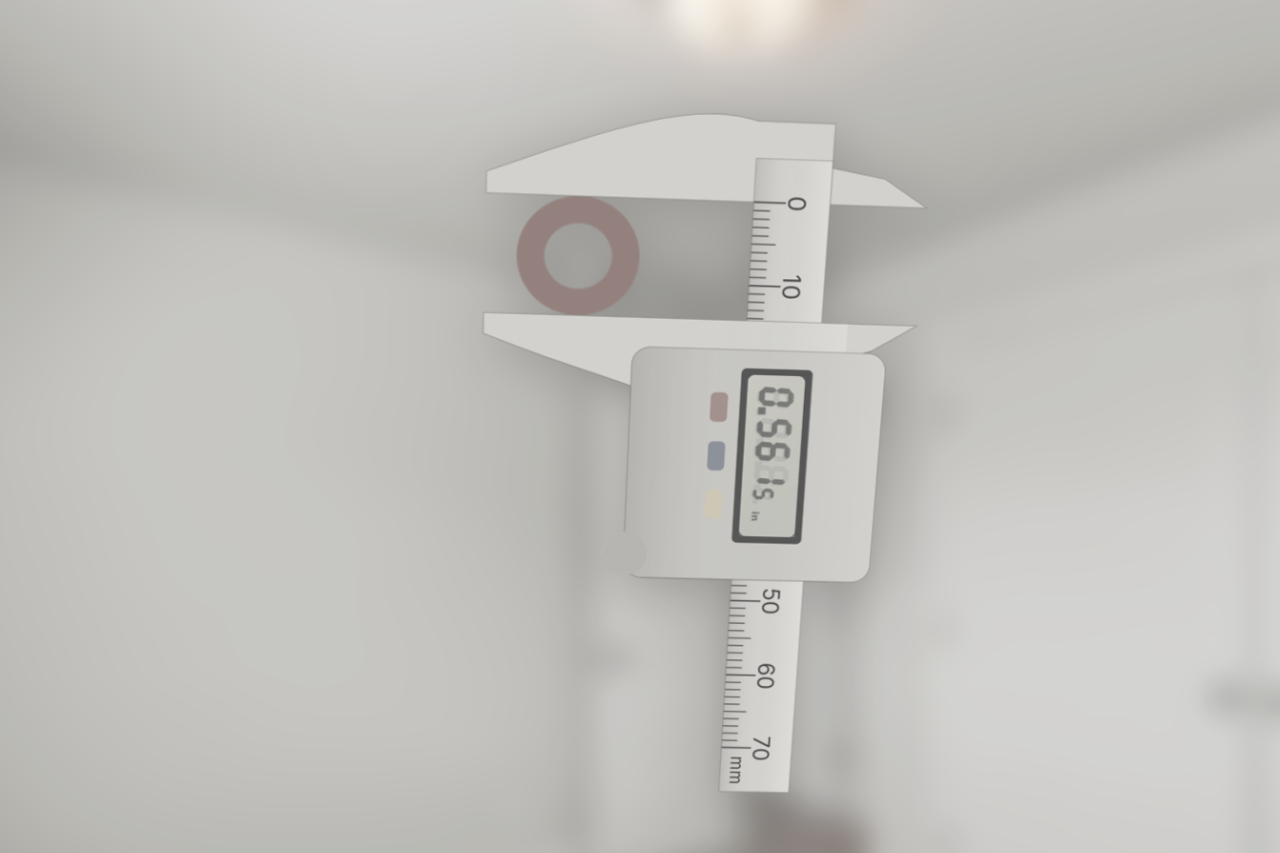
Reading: {"value": 0.5615, "unit": "in"}
